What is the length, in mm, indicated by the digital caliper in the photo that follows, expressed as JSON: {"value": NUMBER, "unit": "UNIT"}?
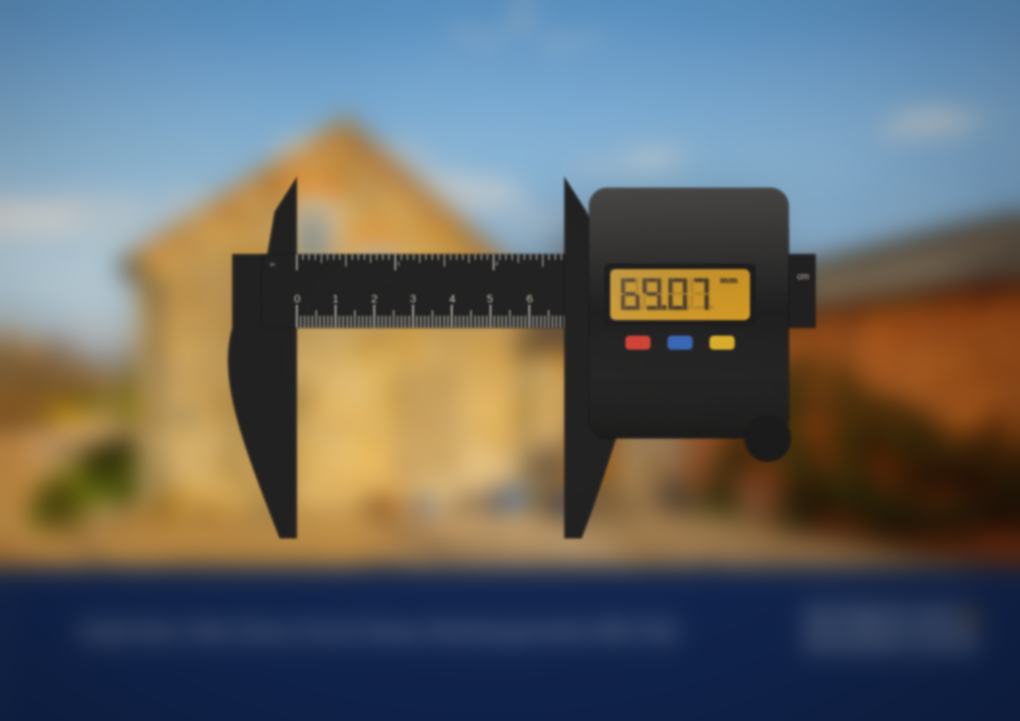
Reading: {"value": 69.07, "unit": "mm"}
